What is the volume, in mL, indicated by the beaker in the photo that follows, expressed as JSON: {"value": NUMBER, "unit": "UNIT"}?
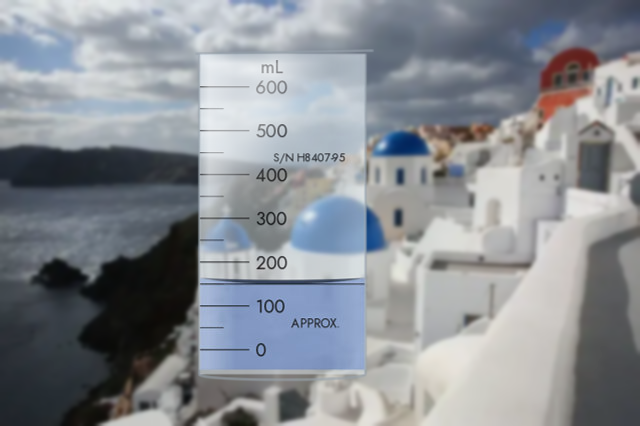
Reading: {"value": 150, "unit": "mL"}
